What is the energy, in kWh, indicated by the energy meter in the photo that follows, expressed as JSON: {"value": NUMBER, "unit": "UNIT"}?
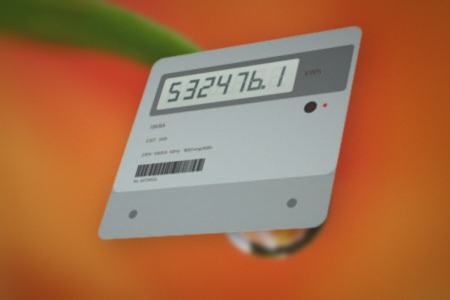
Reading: {"value": 532476.1, "unit": "kWh"}
